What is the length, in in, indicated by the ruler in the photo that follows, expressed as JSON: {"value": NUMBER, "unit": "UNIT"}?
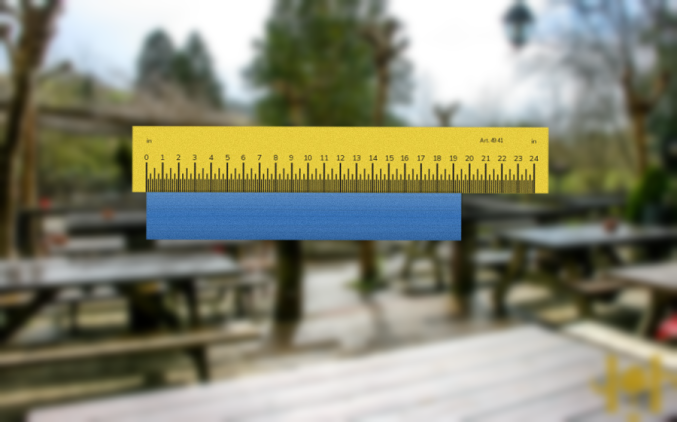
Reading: {"value": 19.5, "unit": "in"}
